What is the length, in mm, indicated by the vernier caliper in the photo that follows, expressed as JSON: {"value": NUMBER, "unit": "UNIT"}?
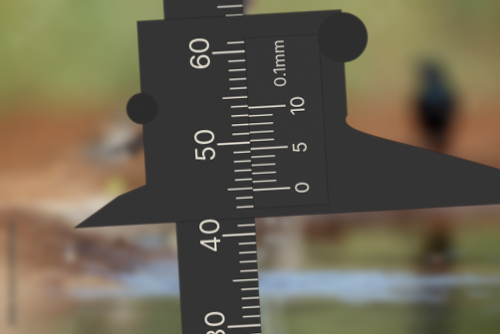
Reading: {"value": 44.8, "unit": "mm"}
